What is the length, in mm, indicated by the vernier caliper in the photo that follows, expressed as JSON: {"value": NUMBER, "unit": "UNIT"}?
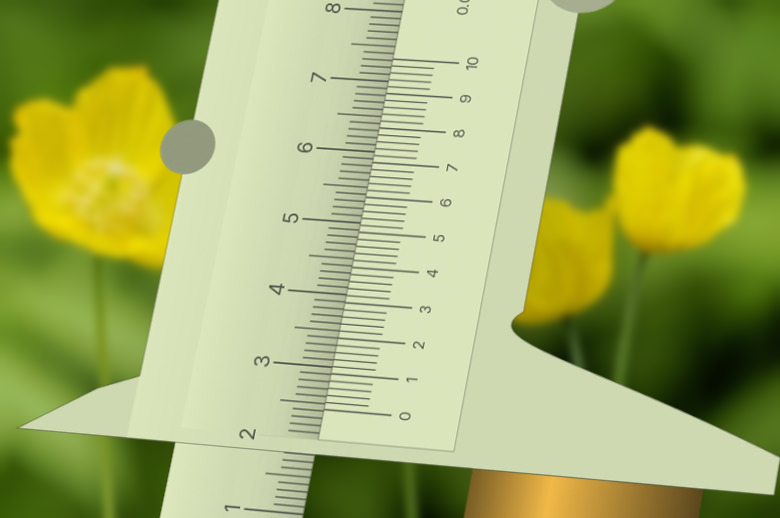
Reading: {"value": 24.2, "unit": "mm"}
